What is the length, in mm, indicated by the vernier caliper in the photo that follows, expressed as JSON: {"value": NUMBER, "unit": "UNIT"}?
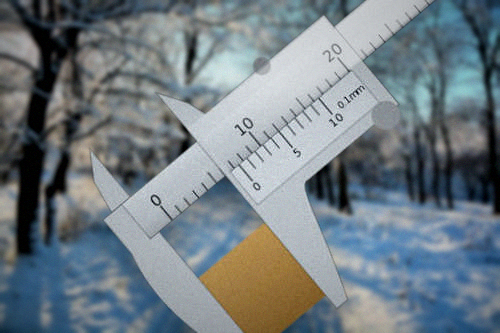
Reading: {"value": 7.5, "unit": "mm"}
